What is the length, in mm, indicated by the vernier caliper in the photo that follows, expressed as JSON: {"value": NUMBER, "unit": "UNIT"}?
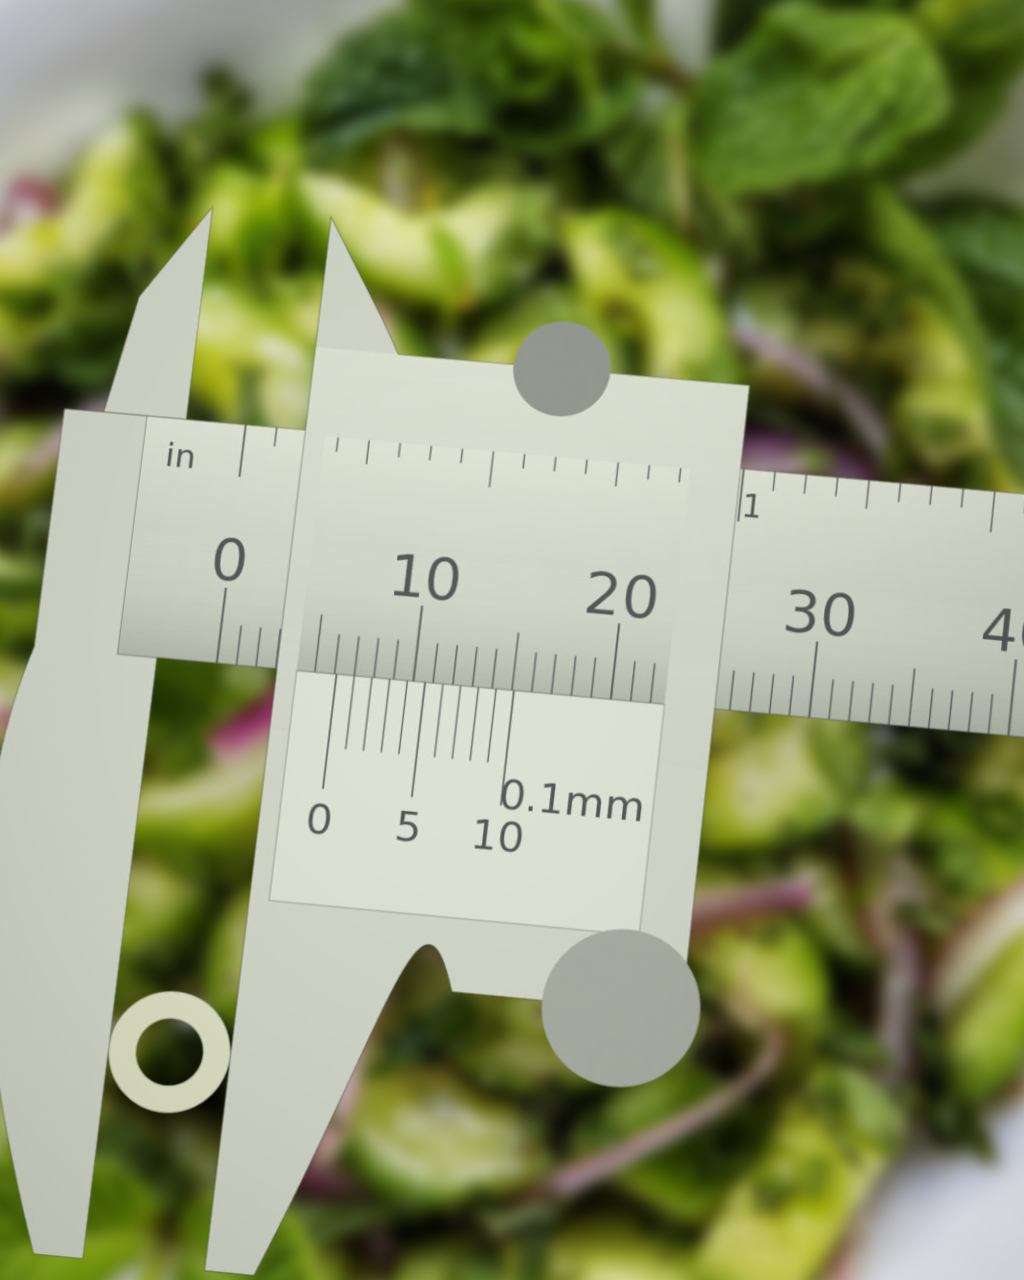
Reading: {"value": 6.1, "unit": "mm"}
